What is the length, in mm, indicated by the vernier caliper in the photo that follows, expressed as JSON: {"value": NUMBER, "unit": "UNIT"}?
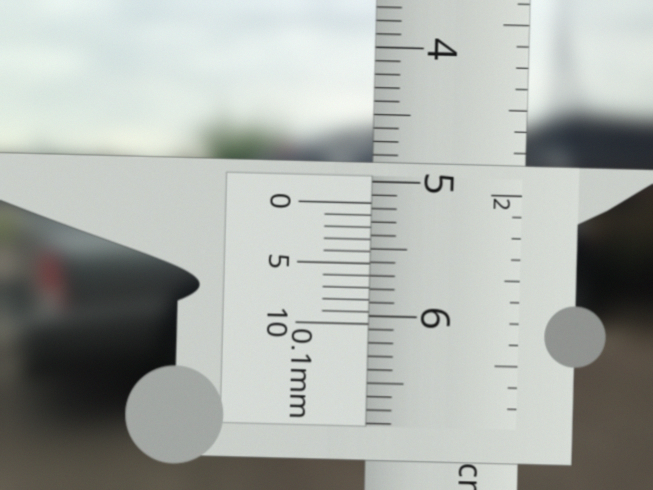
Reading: {"value": 51.6, "unit": "mm"}
